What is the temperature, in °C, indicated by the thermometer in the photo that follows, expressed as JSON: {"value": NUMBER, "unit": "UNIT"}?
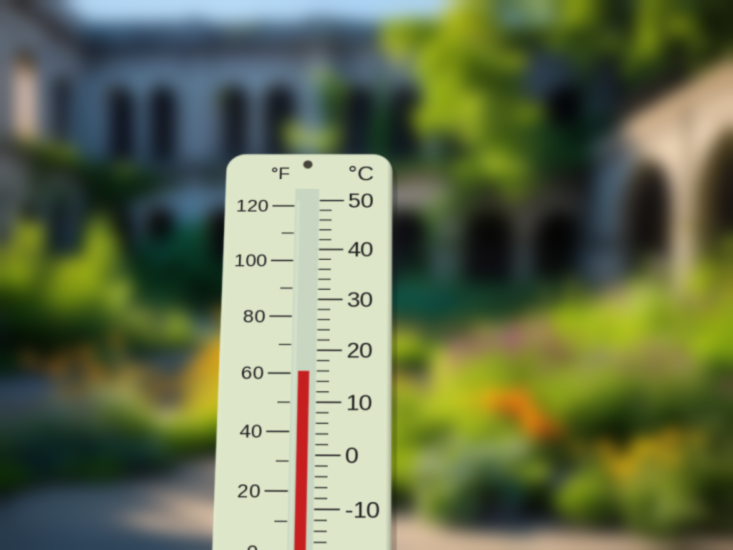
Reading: {"value": 16, "unit": "°C"}
